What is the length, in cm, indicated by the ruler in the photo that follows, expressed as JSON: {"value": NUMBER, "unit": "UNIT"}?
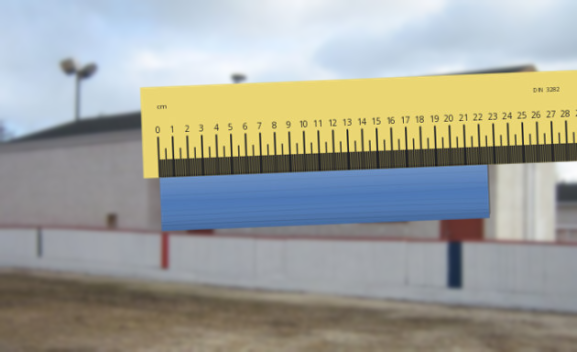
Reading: {"value": 22.5, "unit": "cm"}
